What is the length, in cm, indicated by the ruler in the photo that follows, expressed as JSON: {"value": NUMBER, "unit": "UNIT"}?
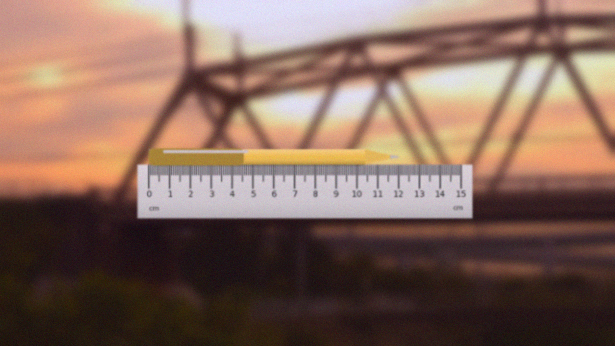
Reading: {"value": 12, "unit": "cm"}
